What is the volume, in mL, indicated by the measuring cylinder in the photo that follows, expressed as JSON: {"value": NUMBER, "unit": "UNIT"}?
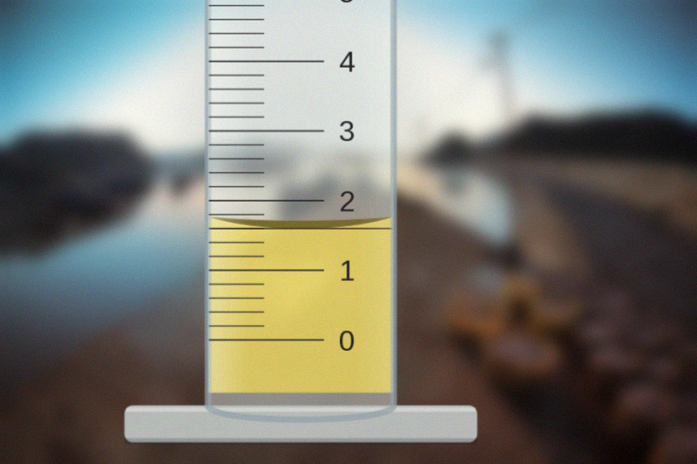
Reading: {"value": 1.6, "unit": "mL"}
